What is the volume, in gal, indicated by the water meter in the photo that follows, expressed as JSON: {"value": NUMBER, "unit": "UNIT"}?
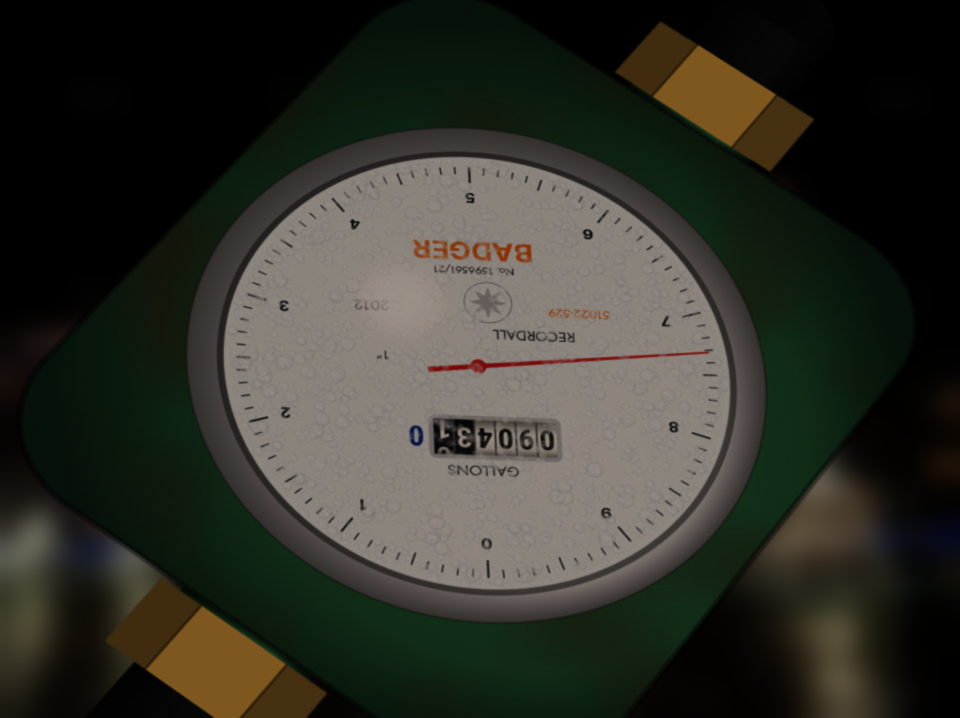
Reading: {"value": 904307.3, "unit": "gal"}
